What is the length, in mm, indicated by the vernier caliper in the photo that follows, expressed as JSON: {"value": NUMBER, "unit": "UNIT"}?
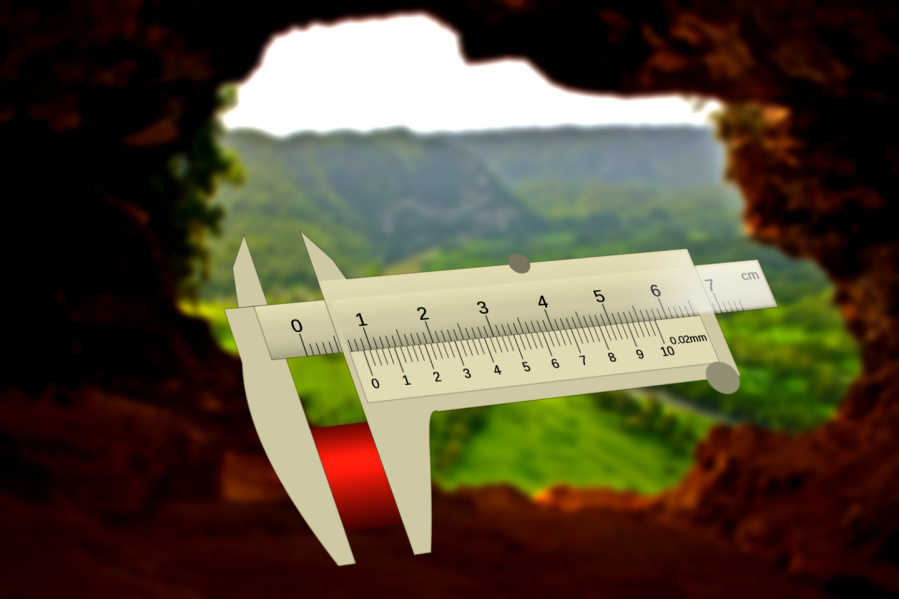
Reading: {"value": 8.8, "unit": "mm"}
